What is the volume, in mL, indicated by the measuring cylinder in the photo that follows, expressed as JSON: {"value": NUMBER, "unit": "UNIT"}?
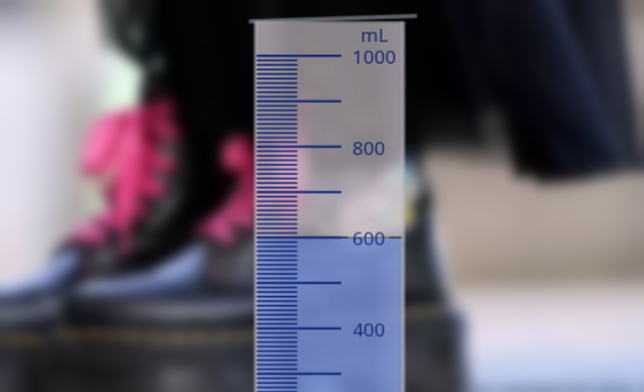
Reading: {"value": 600, "unit": "mL"}
